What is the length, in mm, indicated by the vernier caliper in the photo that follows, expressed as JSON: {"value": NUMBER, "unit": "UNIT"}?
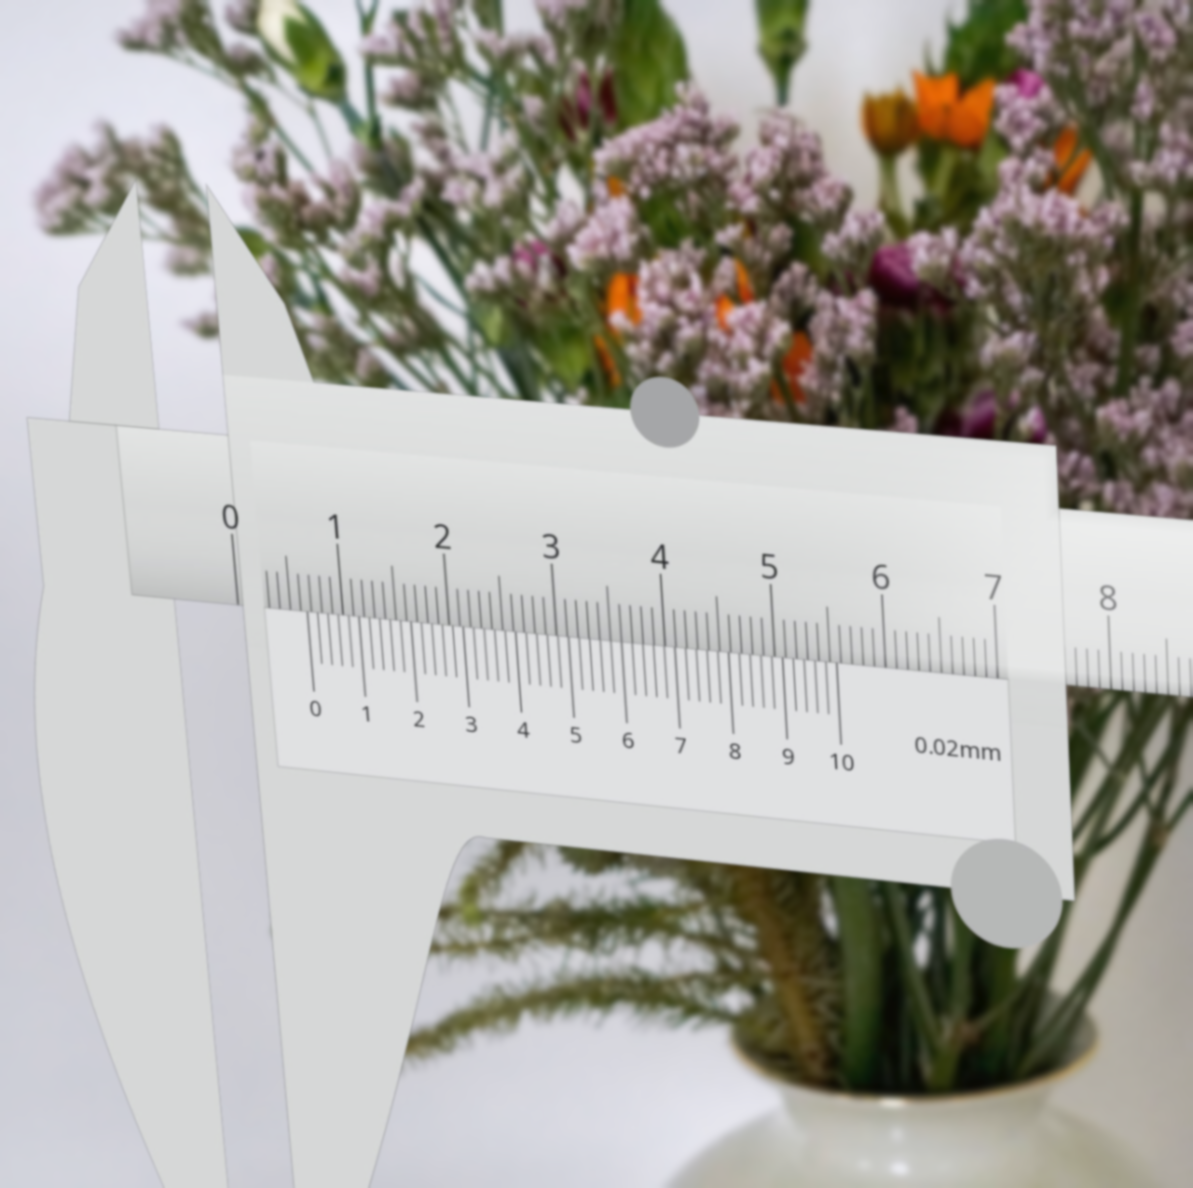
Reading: {"value": 6.6, "unit": "mm"}
